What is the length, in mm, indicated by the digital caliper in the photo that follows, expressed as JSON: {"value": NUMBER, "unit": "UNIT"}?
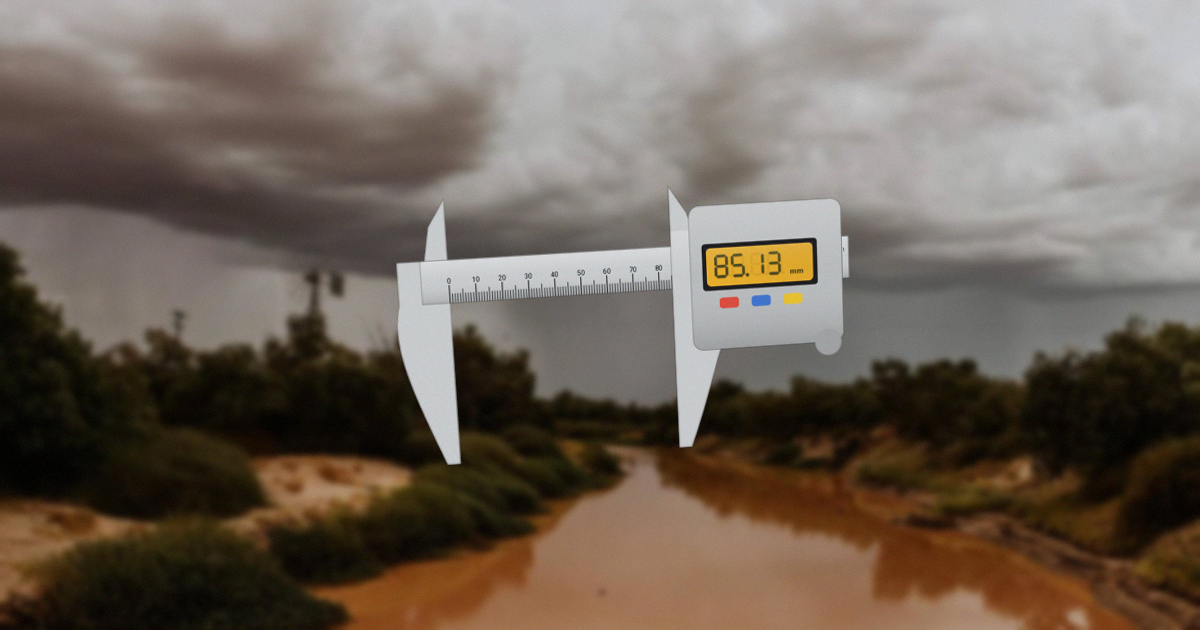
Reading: {"value": 85.13, "unit": "mm"}
